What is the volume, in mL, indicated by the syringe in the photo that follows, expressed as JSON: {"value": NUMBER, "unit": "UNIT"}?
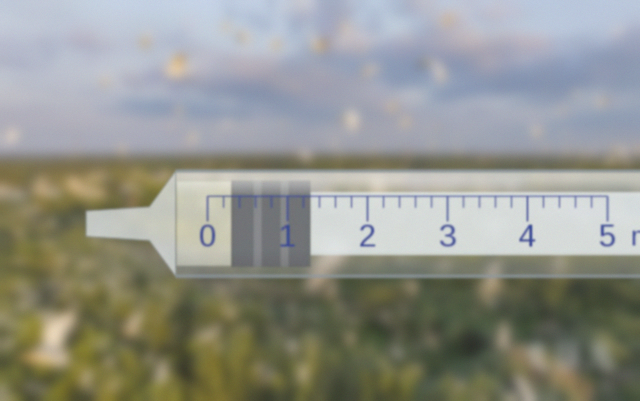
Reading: {"value": 0.3, "unit": "mL"}
